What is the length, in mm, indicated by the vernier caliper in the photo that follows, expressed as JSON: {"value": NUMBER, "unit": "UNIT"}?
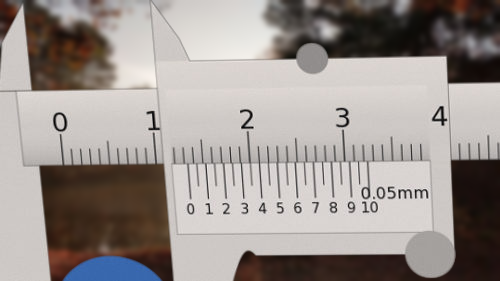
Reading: {"value": 13.4, "unit": "mm"}
